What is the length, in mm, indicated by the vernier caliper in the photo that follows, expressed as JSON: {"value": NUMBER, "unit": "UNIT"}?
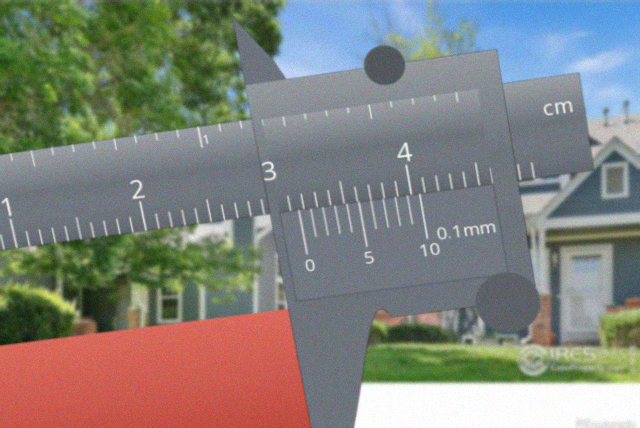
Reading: {"value": 31.6, "unit": "mm"}
